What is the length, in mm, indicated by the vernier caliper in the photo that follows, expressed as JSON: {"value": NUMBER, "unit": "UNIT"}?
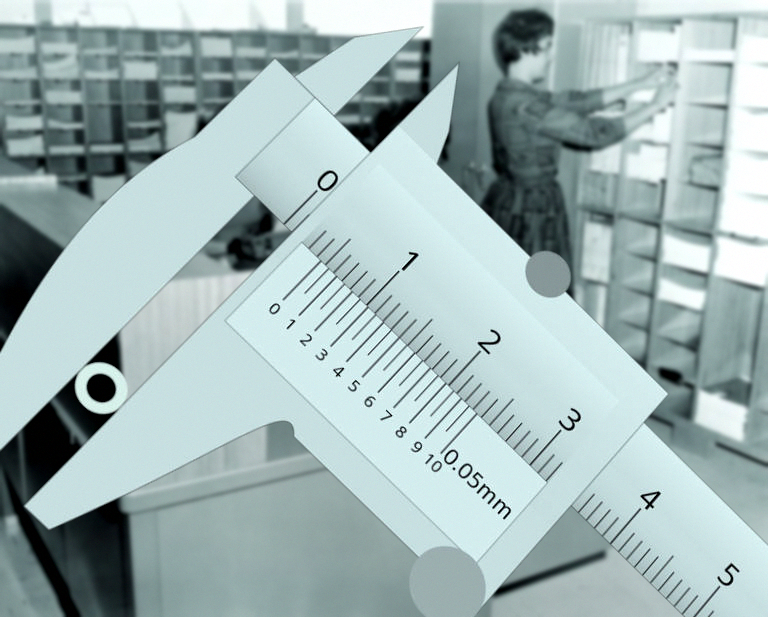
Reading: {"value": 4.5, "unit": "mm"}
